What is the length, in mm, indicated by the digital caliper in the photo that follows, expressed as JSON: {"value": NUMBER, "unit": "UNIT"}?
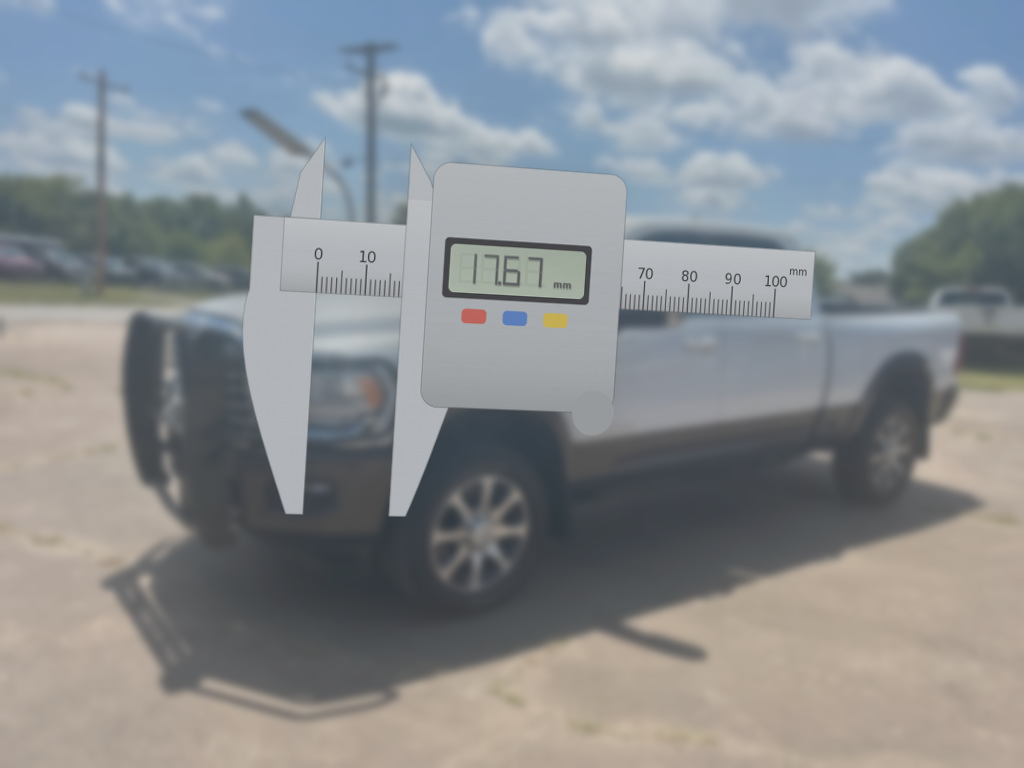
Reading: {"value": 17.67, "unit": "mm"}
